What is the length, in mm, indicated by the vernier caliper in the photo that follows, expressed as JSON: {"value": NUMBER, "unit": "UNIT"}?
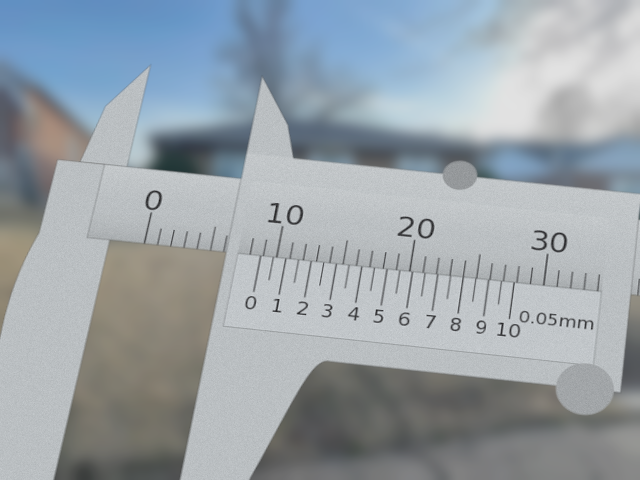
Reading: {"value": 8.8, "unit": "mm"}
